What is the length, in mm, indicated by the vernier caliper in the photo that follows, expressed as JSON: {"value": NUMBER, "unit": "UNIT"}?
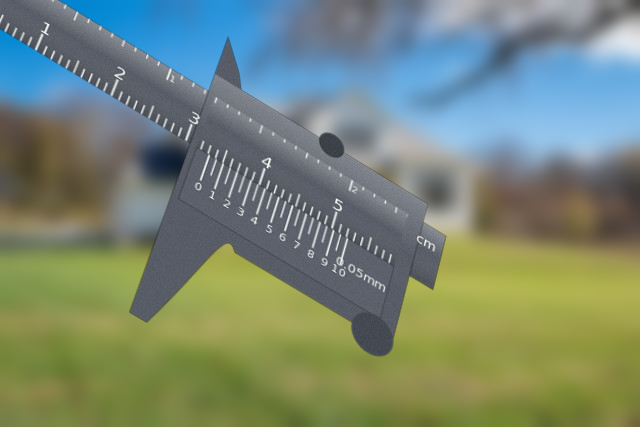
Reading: {"value": 33.2, "unit": "mm"}
